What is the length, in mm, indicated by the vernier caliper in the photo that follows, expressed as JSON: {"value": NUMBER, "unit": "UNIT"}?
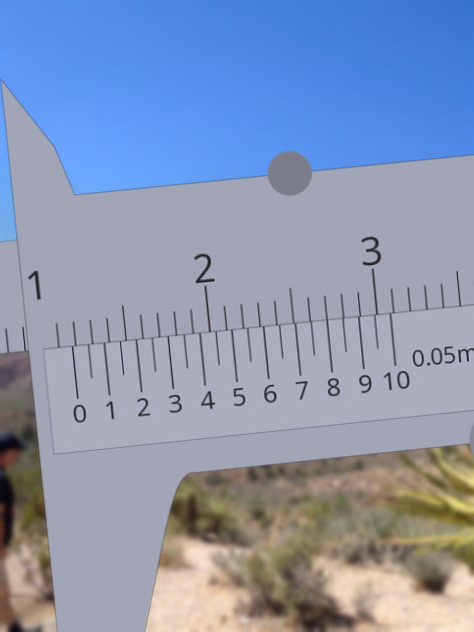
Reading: {"value": 11.8, "unit": "mm"}
